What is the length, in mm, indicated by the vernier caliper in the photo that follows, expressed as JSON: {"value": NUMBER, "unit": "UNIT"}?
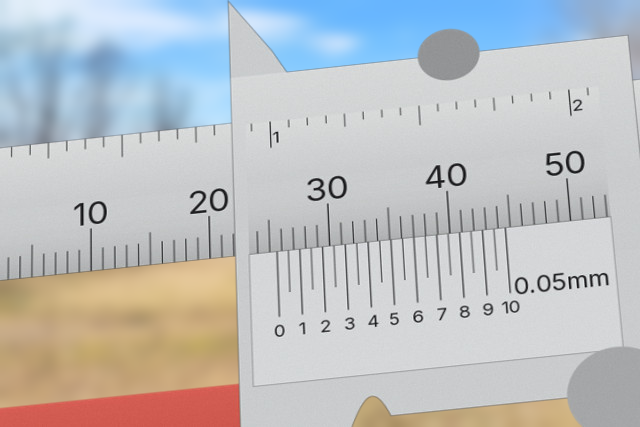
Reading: {"value": 25.6, "unit": "mm"}
